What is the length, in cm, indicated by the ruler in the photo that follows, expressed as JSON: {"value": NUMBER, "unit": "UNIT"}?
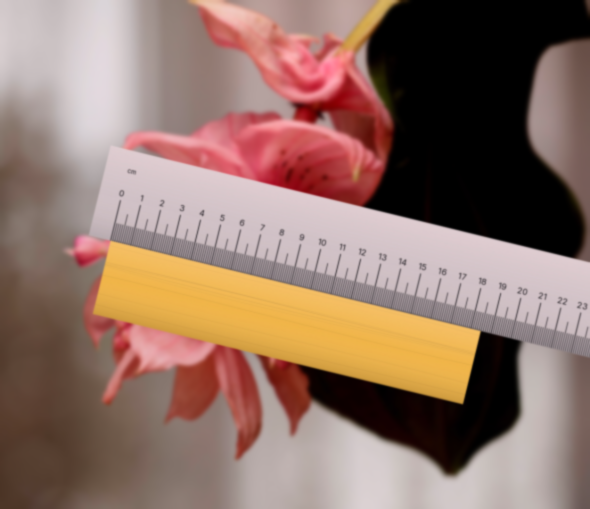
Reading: {"value": 18.5, "unit": "cm"}
